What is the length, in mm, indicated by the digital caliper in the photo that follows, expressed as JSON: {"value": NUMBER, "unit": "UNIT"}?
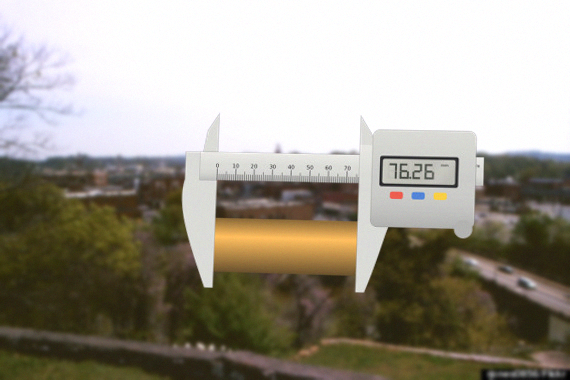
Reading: {"value": 76.26, "unit": "mm"}
